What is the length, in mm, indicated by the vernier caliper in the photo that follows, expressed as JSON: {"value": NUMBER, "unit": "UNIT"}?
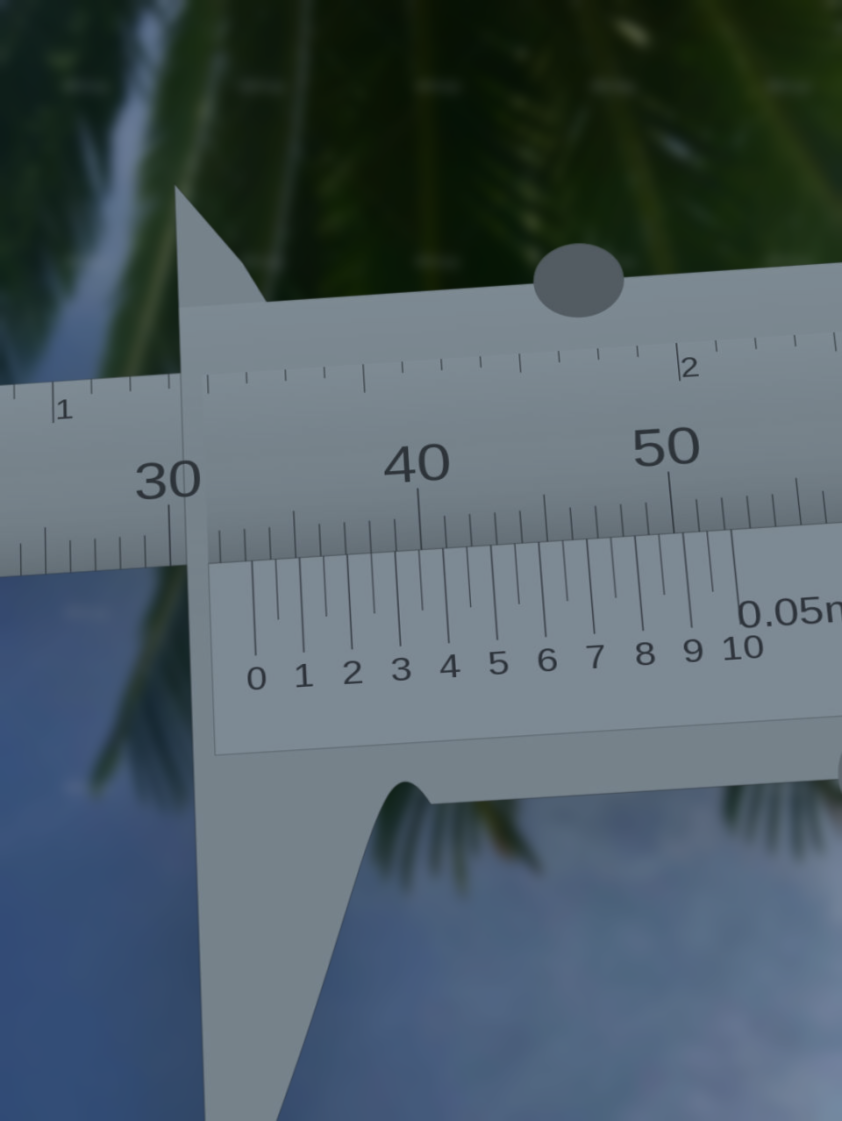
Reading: {"value": 33.25, "unit": "mm"}
